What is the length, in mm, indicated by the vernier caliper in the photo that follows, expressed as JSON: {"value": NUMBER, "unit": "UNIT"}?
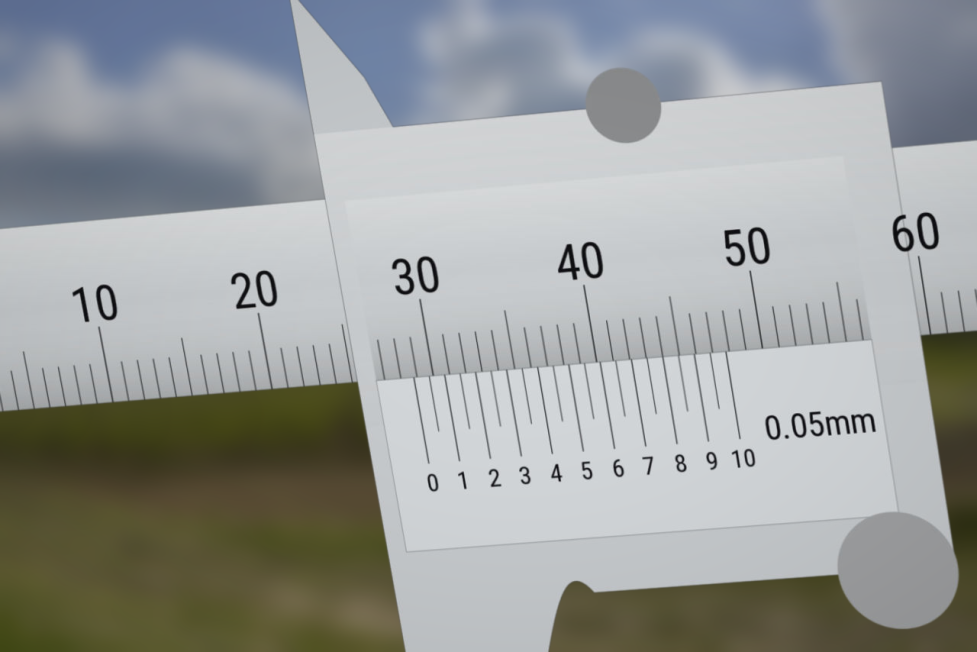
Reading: {"value": 28.8, "unit": "mm"}
